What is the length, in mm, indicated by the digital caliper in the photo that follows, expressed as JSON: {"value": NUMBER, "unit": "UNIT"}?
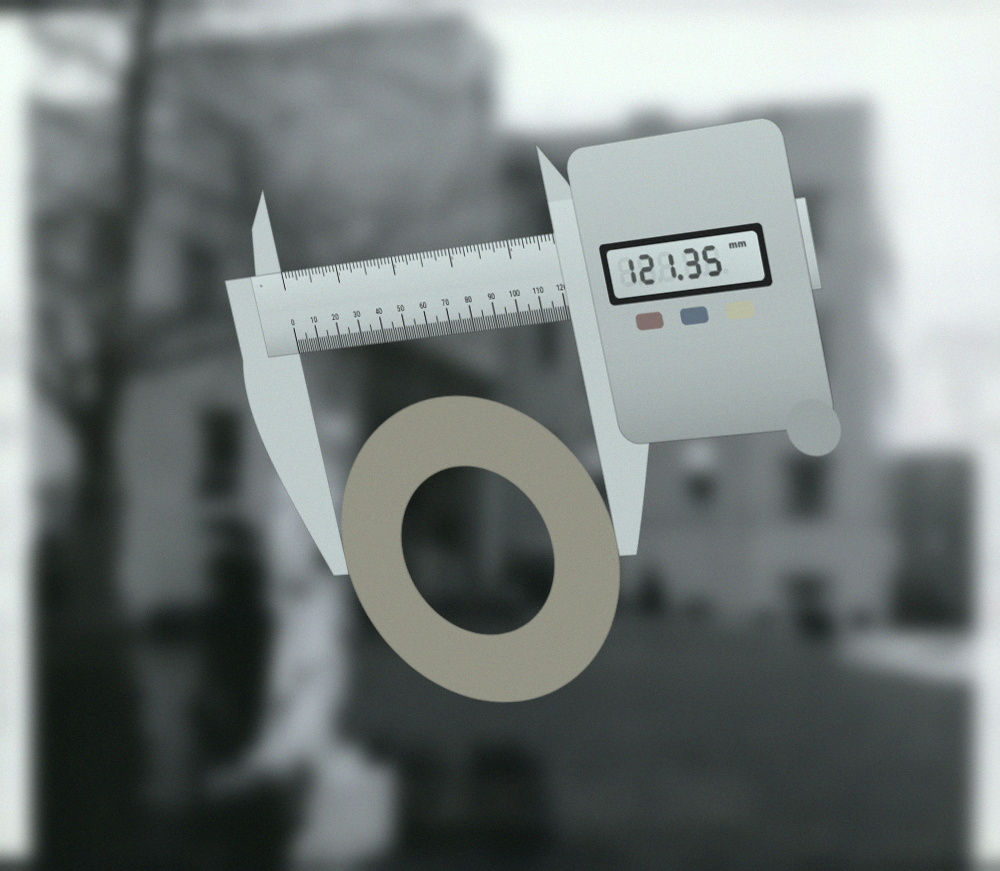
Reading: {"value": 121.35, "unit": "mm"}
